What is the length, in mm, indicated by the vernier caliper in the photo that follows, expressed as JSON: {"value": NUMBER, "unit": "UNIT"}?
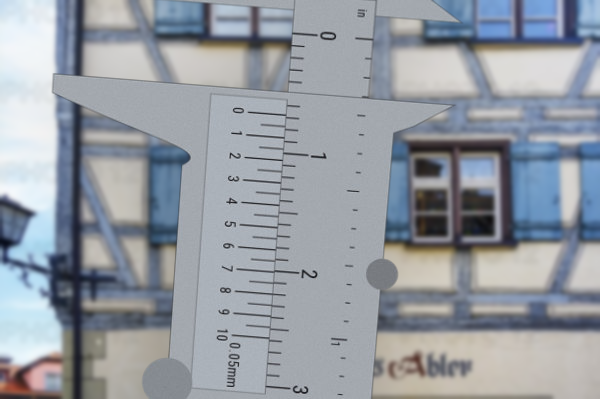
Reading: {"value": 6.8, "unit": "mm"}
